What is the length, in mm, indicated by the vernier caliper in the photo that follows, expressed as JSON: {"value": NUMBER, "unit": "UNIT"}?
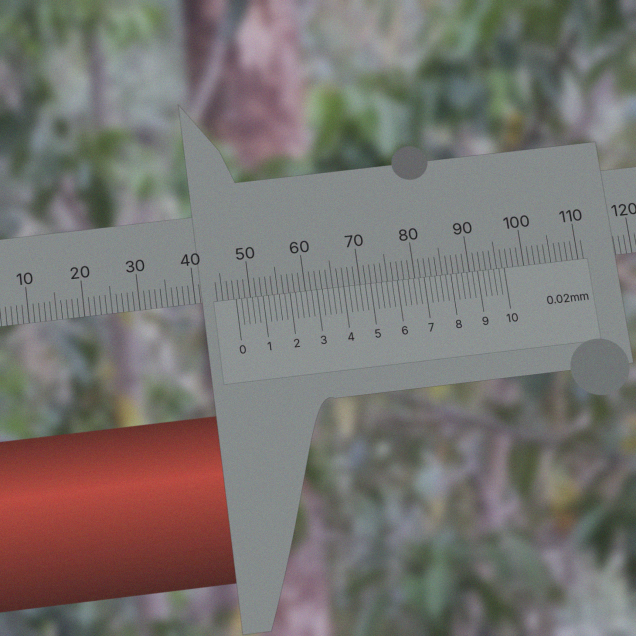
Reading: {"value": 47.4, "unit": "mm"}
